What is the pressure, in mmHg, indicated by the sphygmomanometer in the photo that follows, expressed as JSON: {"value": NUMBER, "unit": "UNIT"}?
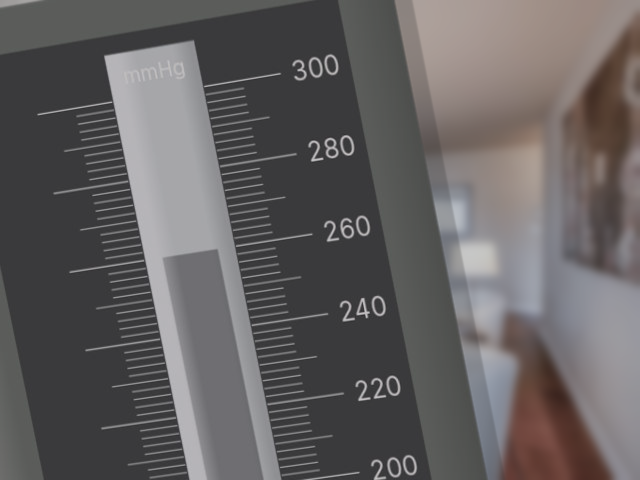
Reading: {"value": 260, "unit": "mmHg"}
